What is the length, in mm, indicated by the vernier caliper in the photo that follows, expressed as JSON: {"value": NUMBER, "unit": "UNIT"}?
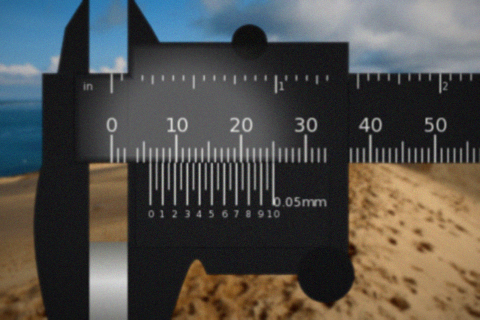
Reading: {"value": 6.0, "unit": "mm"}
